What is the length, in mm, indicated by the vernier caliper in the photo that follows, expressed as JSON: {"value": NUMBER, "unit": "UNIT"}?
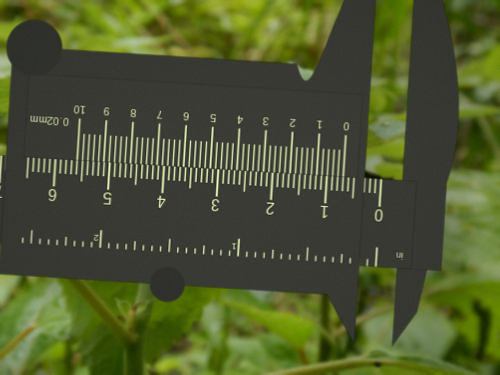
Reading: {"value": 7.0, "unit": "mm"}
